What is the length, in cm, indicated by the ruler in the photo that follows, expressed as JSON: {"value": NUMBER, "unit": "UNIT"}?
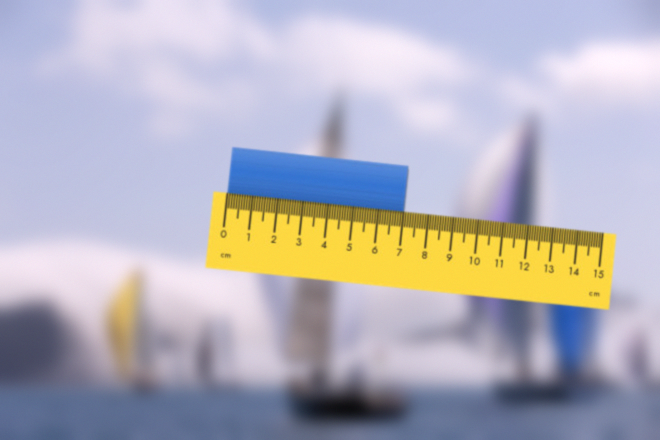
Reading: {"value": 7, "unit": "cm"}
